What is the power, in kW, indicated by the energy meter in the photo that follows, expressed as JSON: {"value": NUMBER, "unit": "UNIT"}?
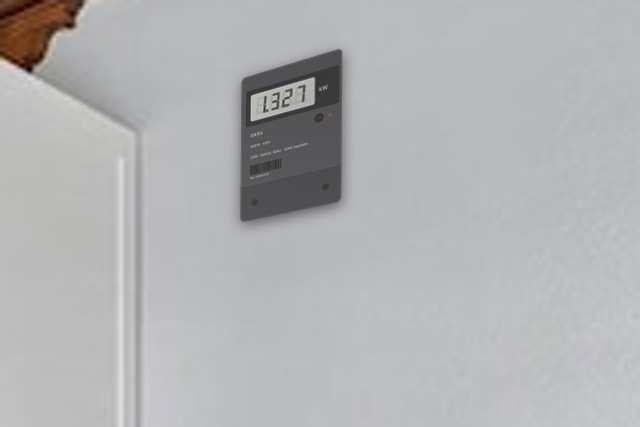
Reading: {"value": 1.327, "unit": "kW"}
